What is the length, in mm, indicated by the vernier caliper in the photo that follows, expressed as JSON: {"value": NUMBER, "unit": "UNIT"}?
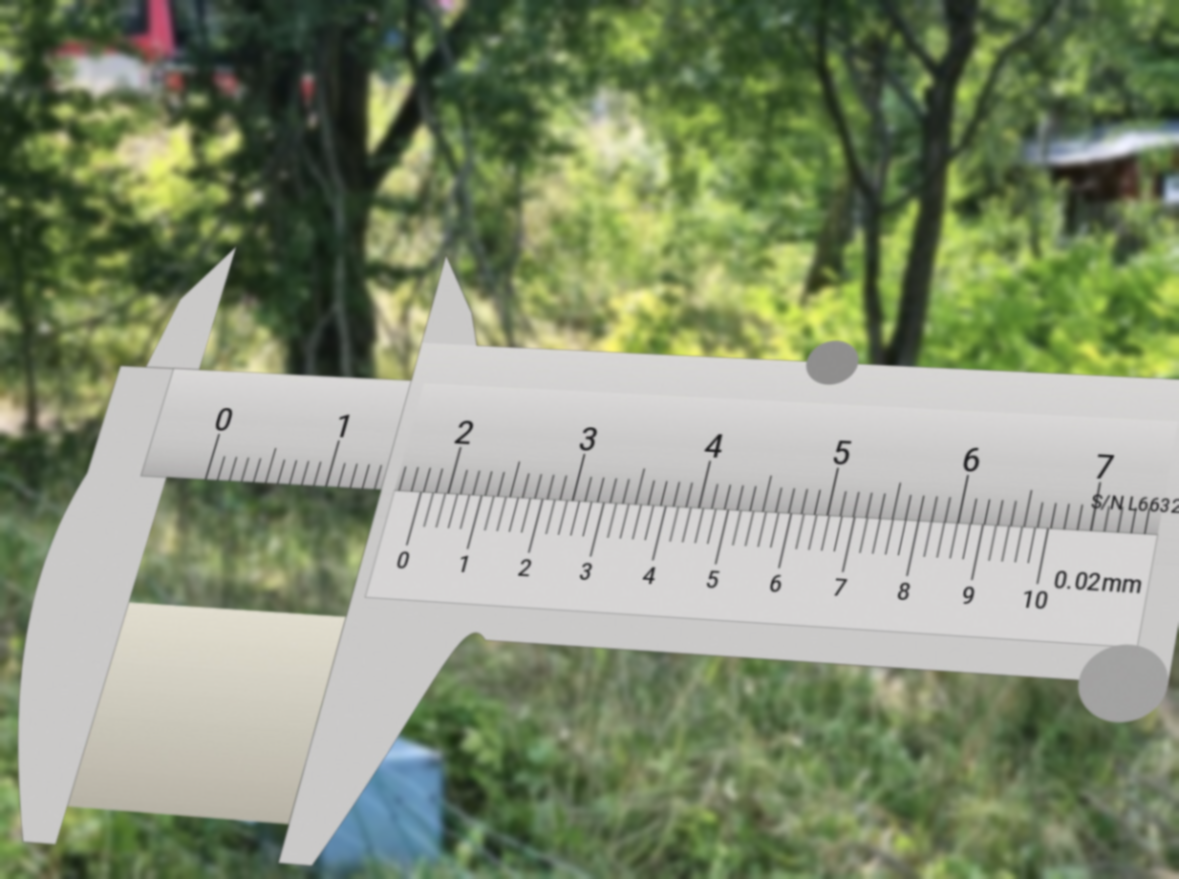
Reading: {"value": 17.8, "unit": "mm"}
